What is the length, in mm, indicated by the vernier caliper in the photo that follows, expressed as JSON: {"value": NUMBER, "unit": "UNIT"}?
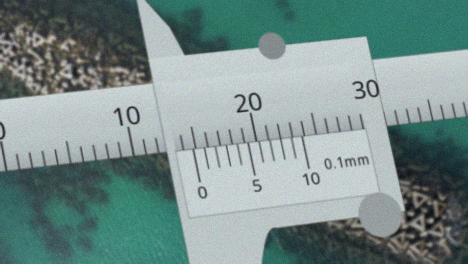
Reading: {"value": 14.8, "unit": "mm"}
